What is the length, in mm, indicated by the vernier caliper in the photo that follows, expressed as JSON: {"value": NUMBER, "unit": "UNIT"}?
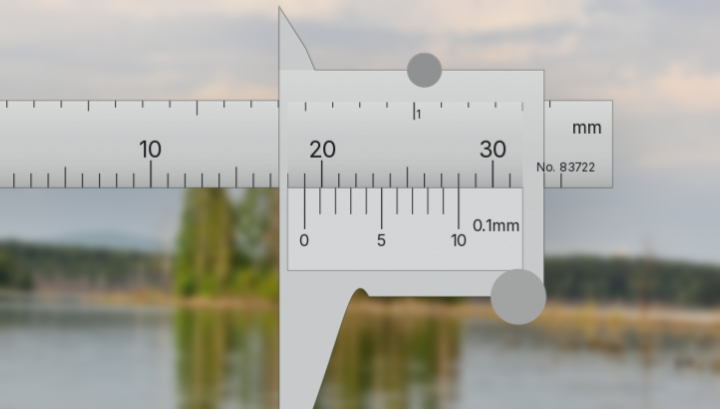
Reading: {"value": 19.0, "unit": "mm"}
